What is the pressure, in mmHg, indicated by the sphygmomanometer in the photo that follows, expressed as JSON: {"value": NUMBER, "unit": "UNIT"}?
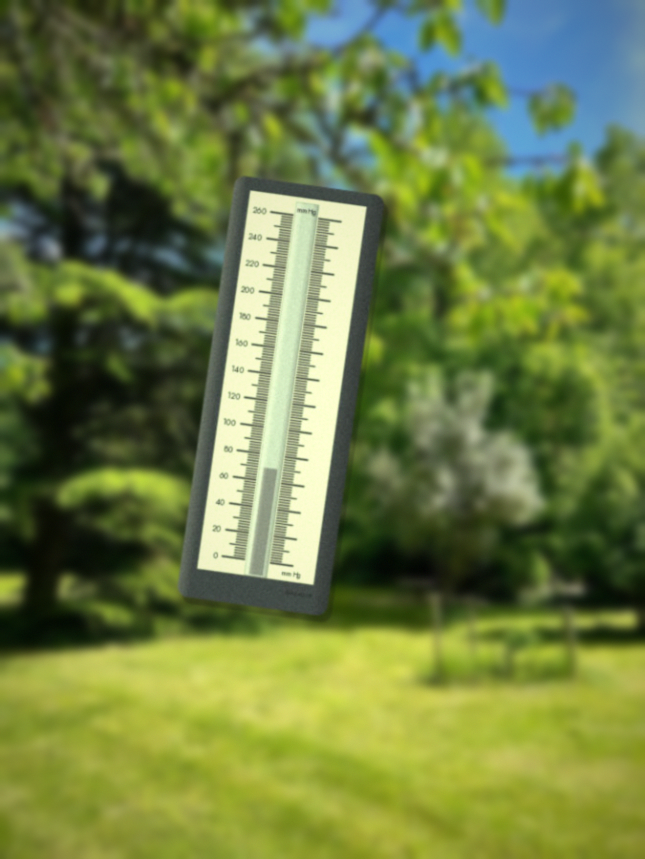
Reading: {"value": 70, "unit": "mmHg"}
